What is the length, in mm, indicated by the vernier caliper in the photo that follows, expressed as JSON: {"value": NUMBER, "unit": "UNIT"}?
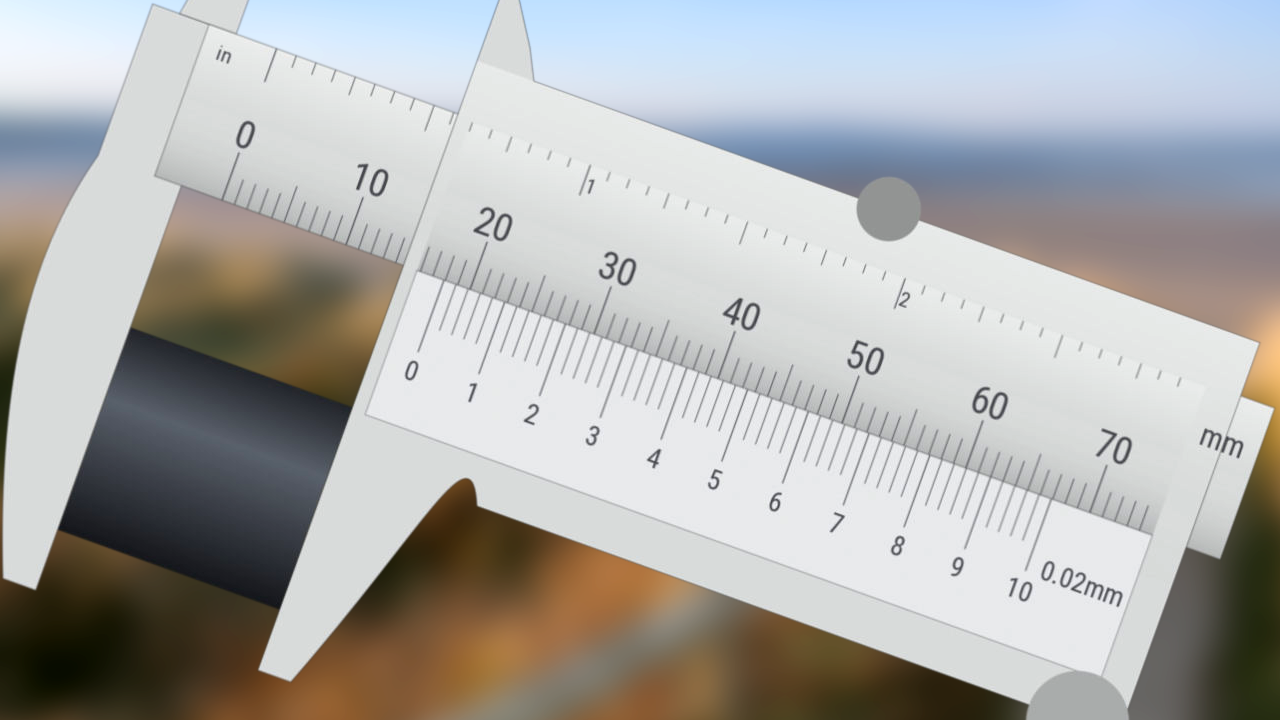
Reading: {"value": 17.9, "unit": "mm"}
